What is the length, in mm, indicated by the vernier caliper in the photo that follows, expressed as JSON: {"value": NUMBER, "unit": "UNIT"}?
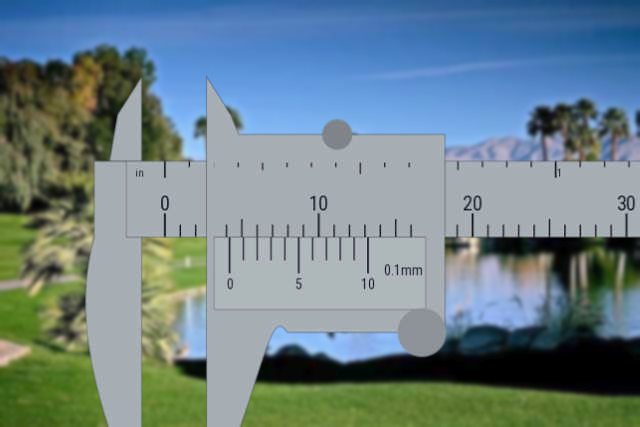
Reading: {"value": 4.2, "unit": "mm"}
